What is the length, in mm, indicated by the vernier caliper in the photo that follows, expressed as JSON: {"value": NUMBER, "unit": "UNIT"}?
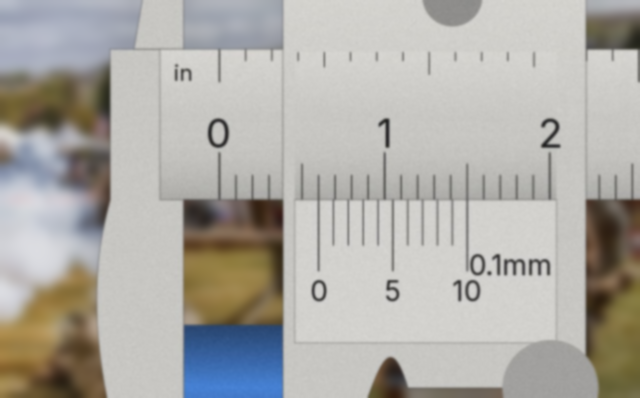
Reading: {"value": 6.0, "unit": "mm"}
